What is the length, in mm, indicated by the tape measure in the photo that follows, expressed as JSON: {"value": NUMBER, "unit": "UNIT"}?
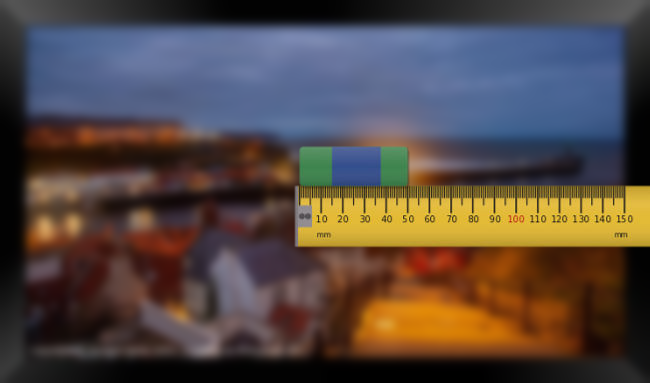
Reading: {"value": 50, "unit": "mm"}
